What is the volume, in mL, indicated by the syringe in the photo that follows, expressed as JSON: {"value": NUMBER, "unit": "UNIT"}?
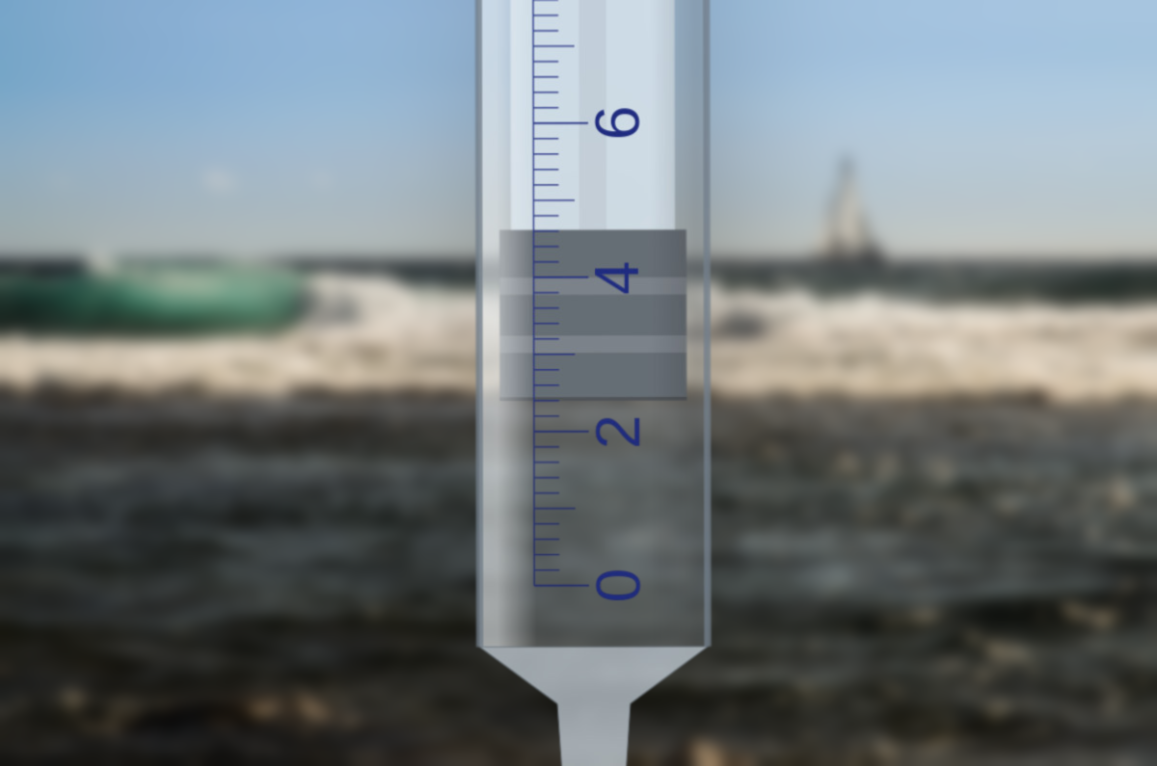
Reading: {"value": 2.4, "unit": "mL"}
